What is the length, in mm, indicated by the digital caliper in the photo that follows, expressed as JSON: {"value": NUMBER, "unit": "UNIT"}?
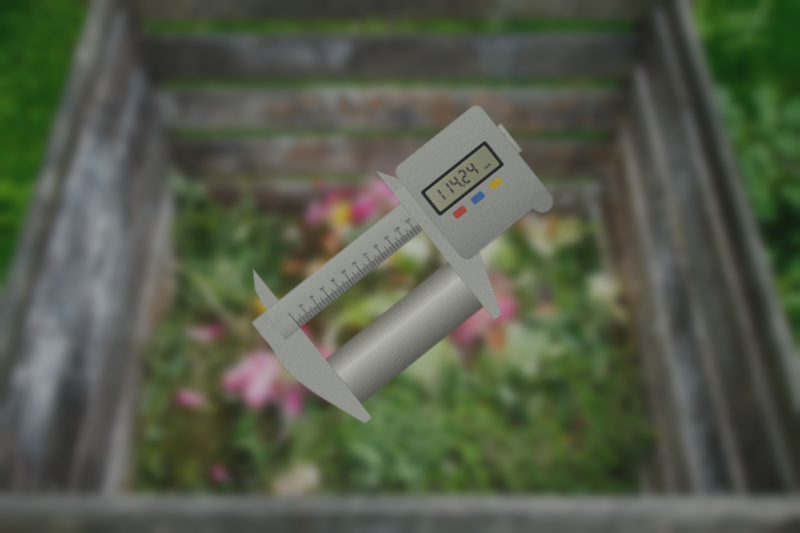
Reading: {"value": 114.24, "unit": "mm"}
